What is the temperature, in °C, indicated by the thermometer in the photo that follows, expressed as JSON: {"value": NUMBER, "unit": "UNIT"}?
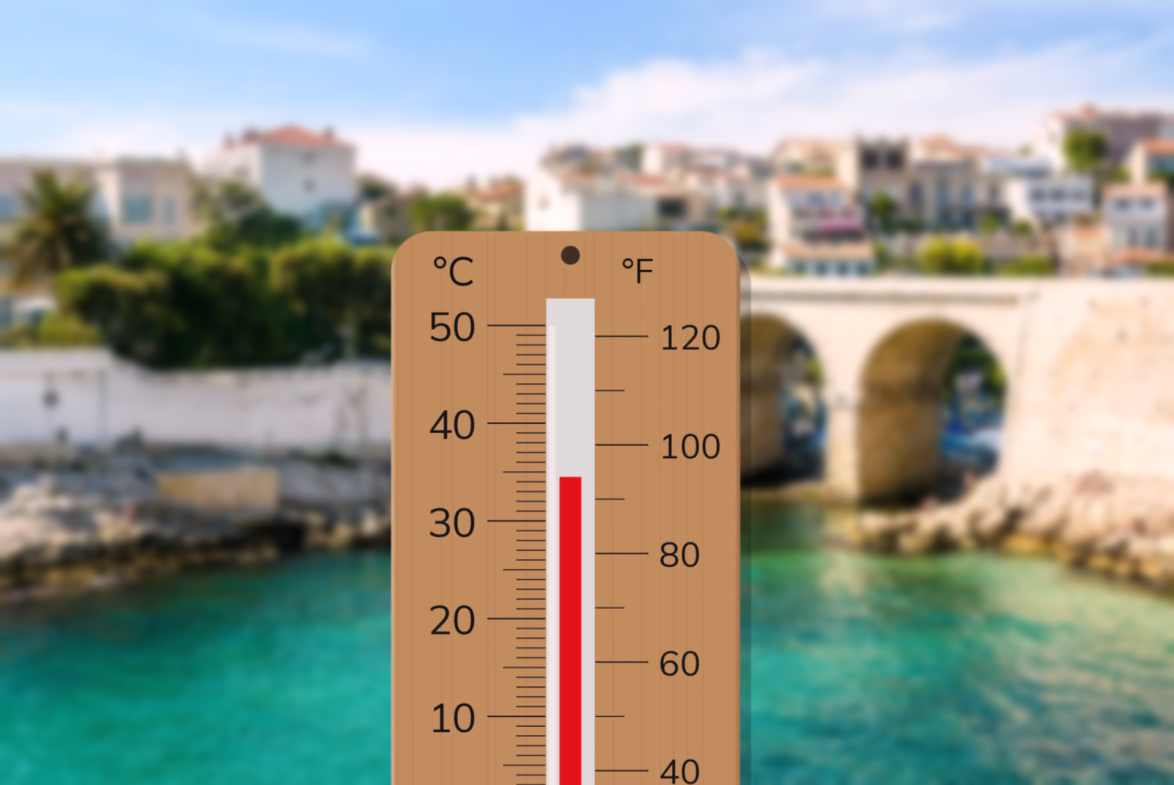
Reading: {"value": 34.5, "unit": "°C"}
